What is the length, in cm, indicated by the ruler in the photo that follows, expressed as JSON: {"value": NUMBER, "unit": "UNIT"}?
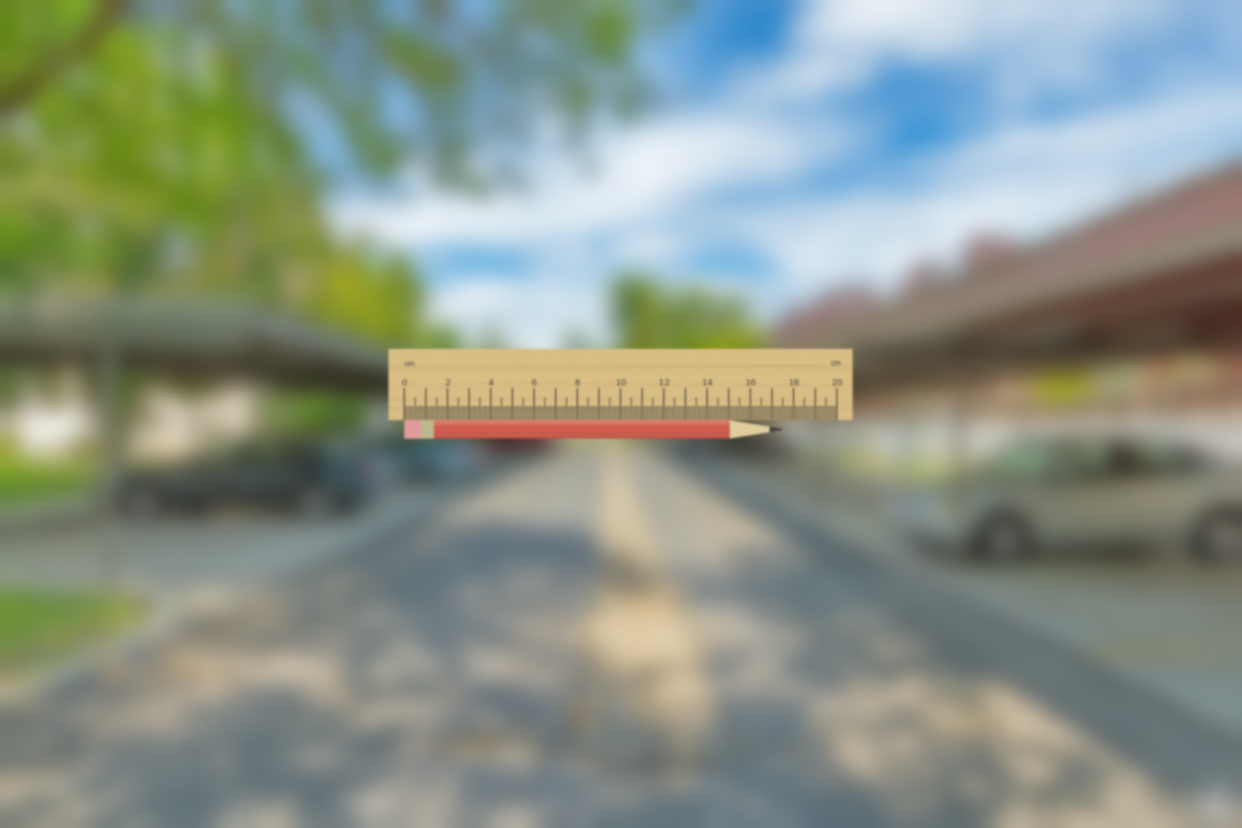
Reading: {"value": 17.5, "unit": "cm"}
